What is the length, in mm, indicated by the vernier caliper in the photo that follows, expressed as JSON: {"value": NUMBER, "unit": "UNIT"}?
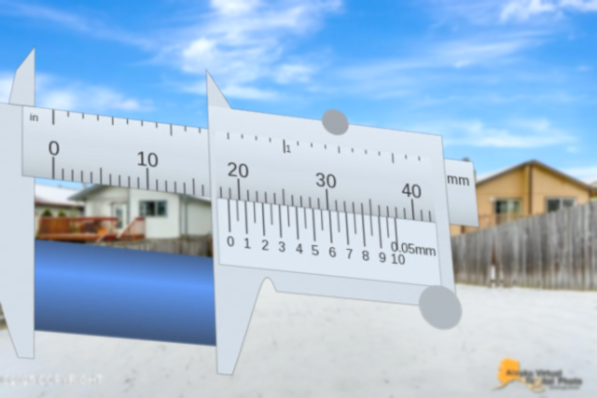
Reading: {"value": 18.8, "unit": "mm"}
